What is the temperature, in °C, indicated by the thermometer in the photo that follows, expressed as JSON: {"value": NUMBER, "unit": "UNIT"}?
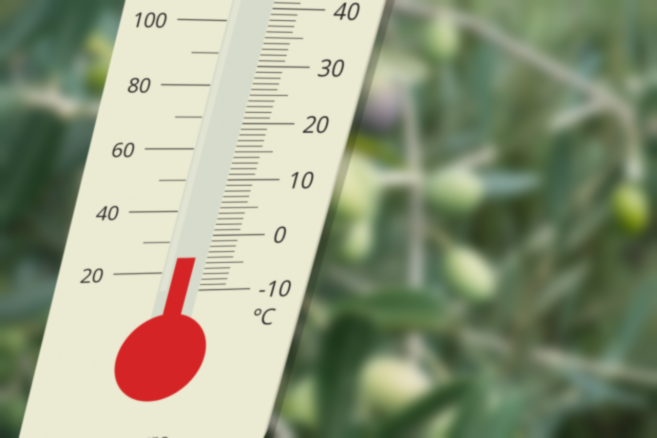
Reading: {"value": -4, "unit": "°C"}
